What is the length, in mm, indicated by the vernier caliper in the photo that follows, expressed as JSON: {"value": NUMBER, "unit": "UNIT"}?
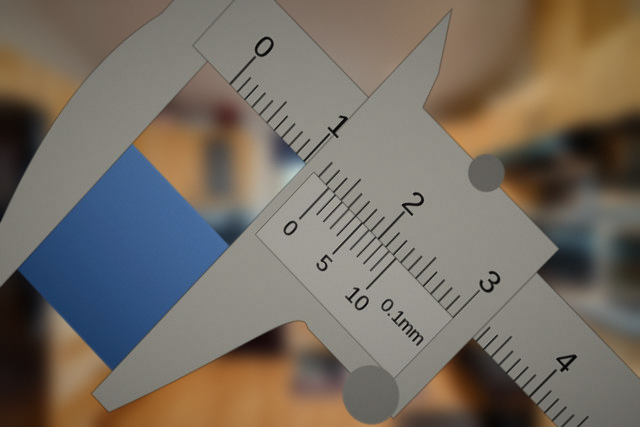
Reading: {"value": 13.4, "unit": "mm"}
